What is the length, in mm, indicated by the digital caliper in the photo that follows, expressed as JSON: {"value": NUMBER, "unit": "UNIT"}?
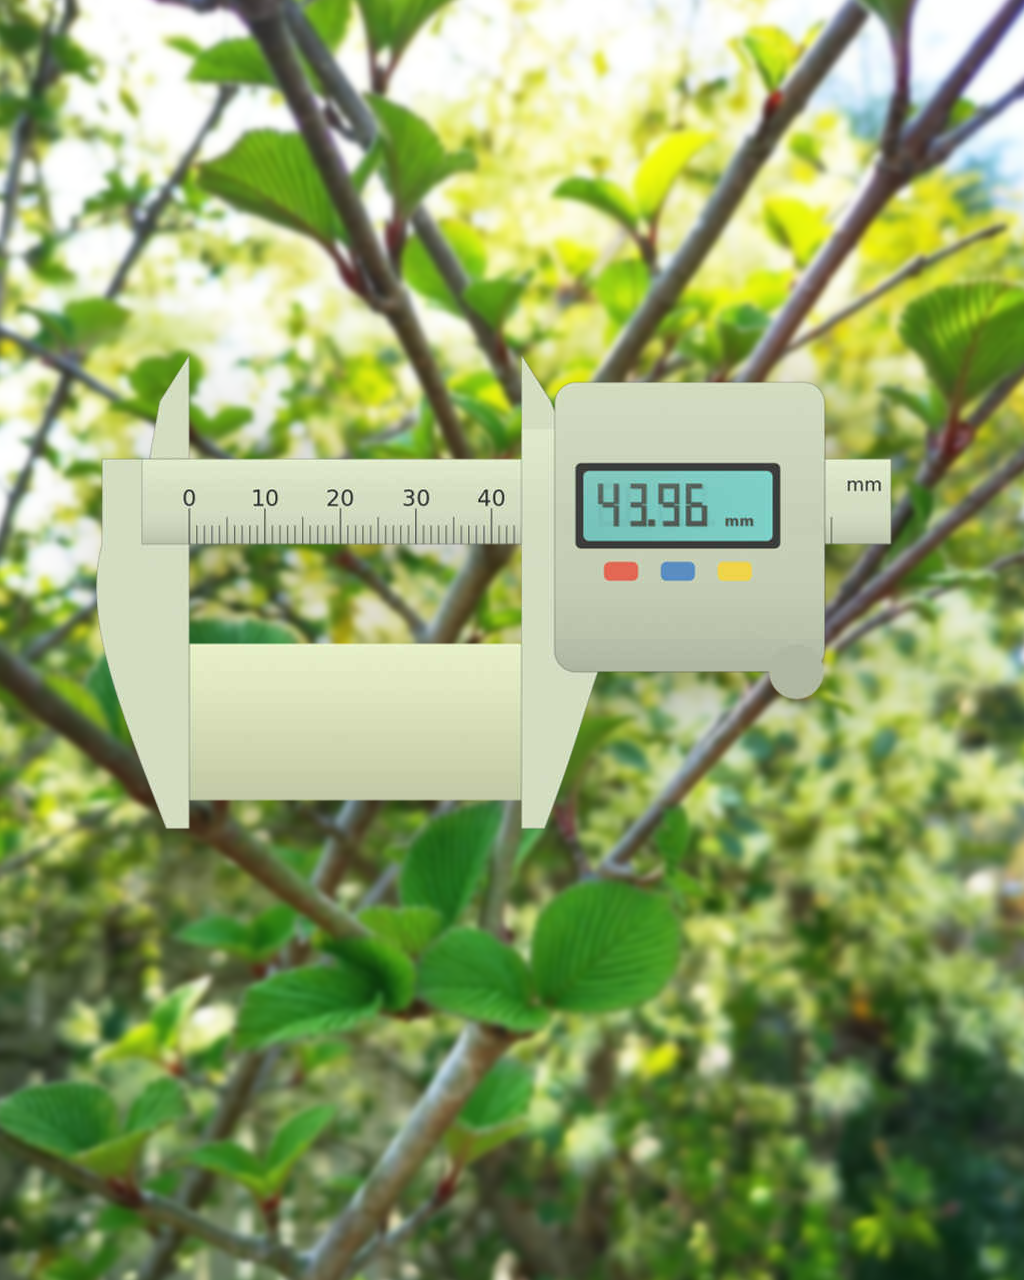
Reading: {"value": 43.96, "unit": "mm"}
